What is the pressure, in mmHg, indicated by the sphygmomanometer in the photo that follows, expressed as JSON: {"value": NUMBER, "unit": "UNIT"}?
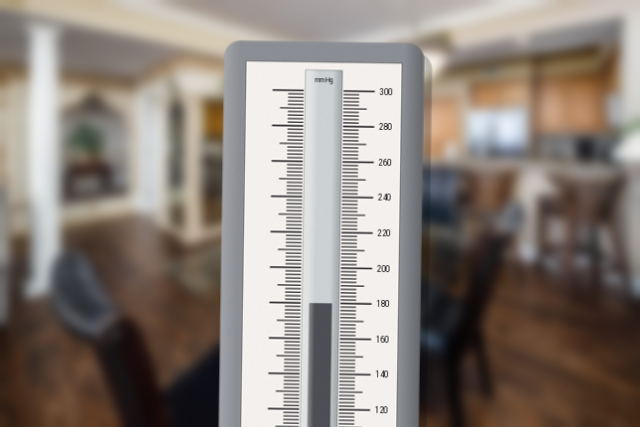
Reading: {"value": 180, "unit": "mmHg"}
